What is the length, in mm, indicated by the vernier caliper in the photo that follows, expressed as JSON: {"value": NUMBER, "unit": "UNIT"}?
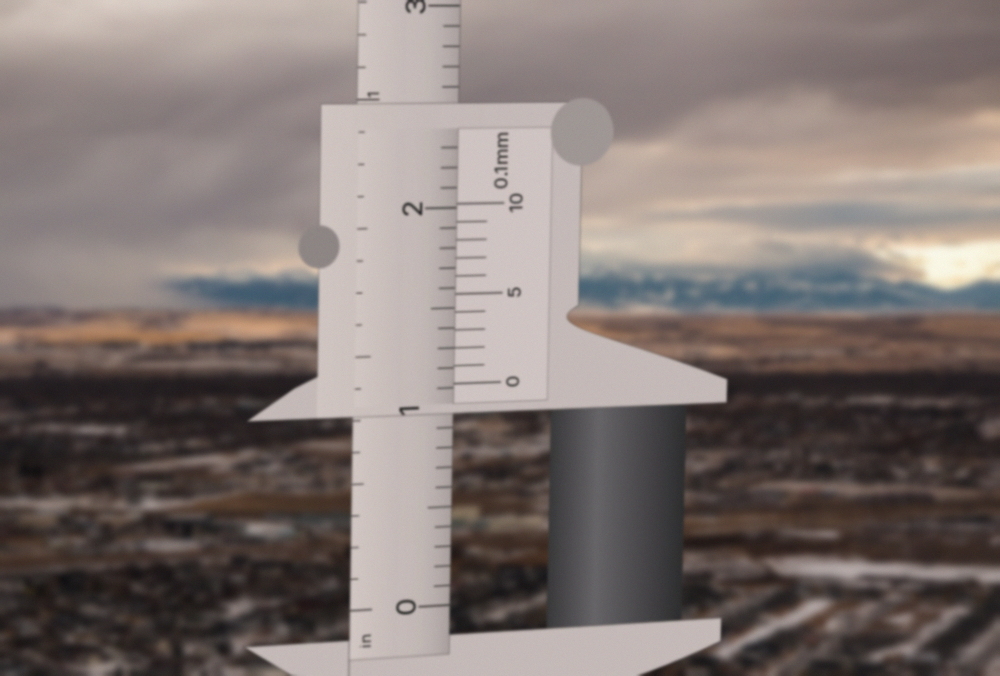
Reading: {"value": 11.2, "unit": "mm"}
